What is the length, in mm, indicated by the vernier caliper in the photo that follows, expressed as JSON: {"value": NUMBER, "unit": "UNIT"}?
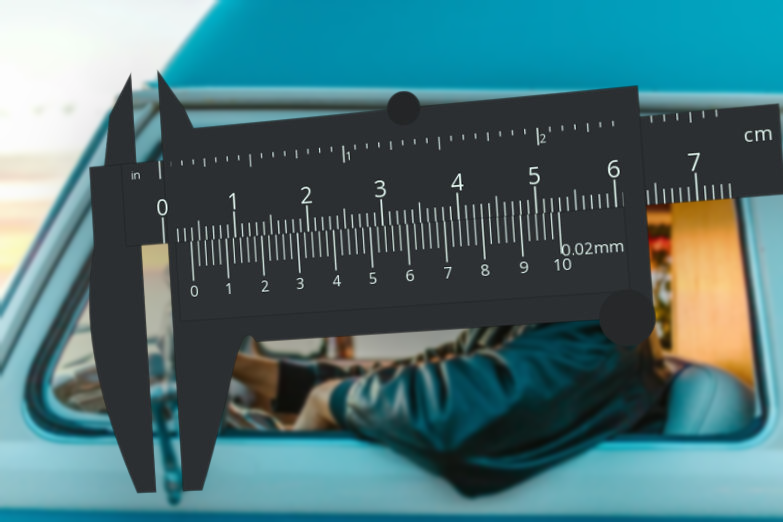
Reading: {"value": 3.8, "unit": "mm"}
